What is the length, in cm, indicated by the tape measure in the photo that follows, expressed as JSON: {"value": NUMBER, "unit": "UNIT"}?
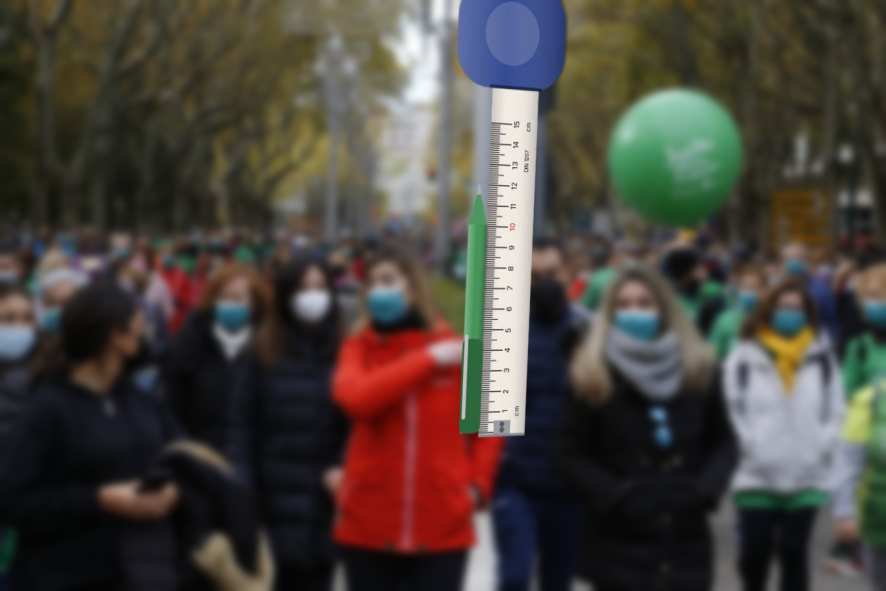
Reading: {"value": 12, "unit": "cm"}
